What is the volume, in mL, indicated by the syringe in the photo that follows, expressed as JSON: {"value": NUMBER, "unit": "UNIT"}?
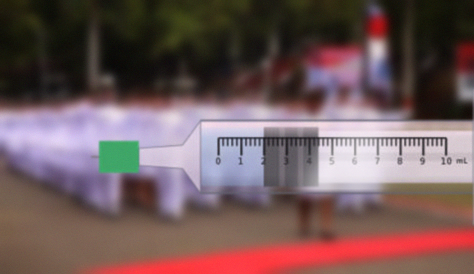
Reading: {"value": 2, "unit": "mL"}
